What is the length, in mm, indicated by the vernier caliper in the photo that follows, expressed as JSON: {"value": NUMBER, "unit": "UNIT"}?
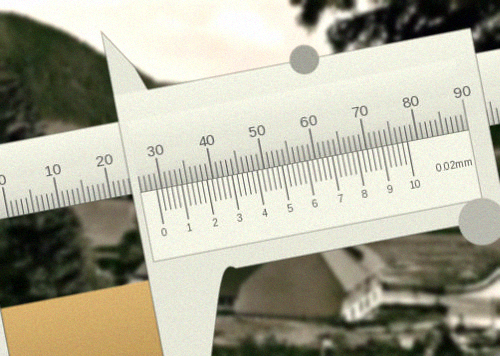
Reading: {"value": 29.0, "unit": "mm"}
